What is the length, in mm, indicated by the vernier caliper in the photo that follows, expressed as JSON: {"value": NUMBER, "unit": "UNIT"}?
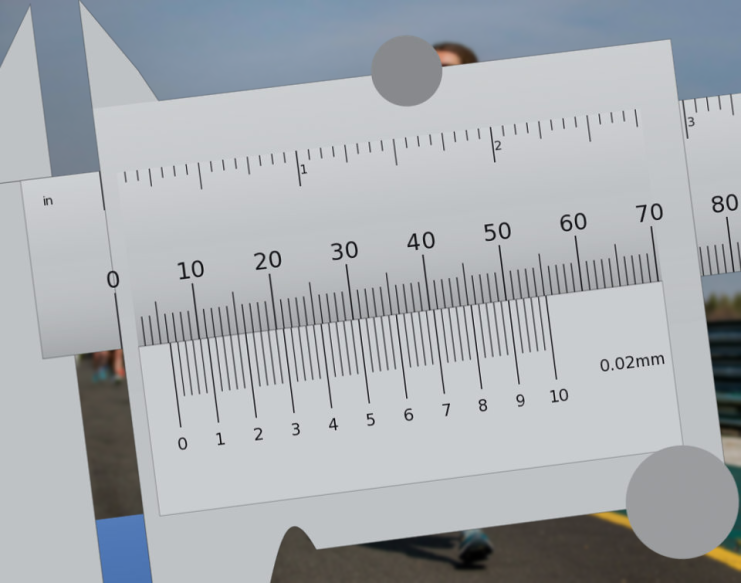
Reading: {"value": 6.2, "unit": "mm"}
